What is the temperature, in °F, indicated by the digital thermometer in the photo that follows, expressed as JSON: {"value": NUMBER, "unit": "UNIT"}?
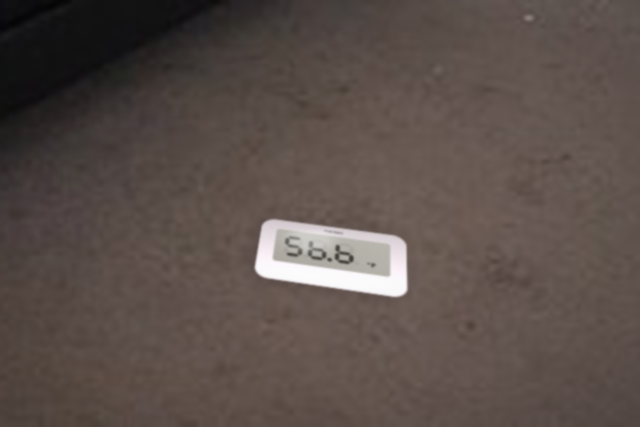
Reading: {"value": 56.6, "unit": "°F"}
